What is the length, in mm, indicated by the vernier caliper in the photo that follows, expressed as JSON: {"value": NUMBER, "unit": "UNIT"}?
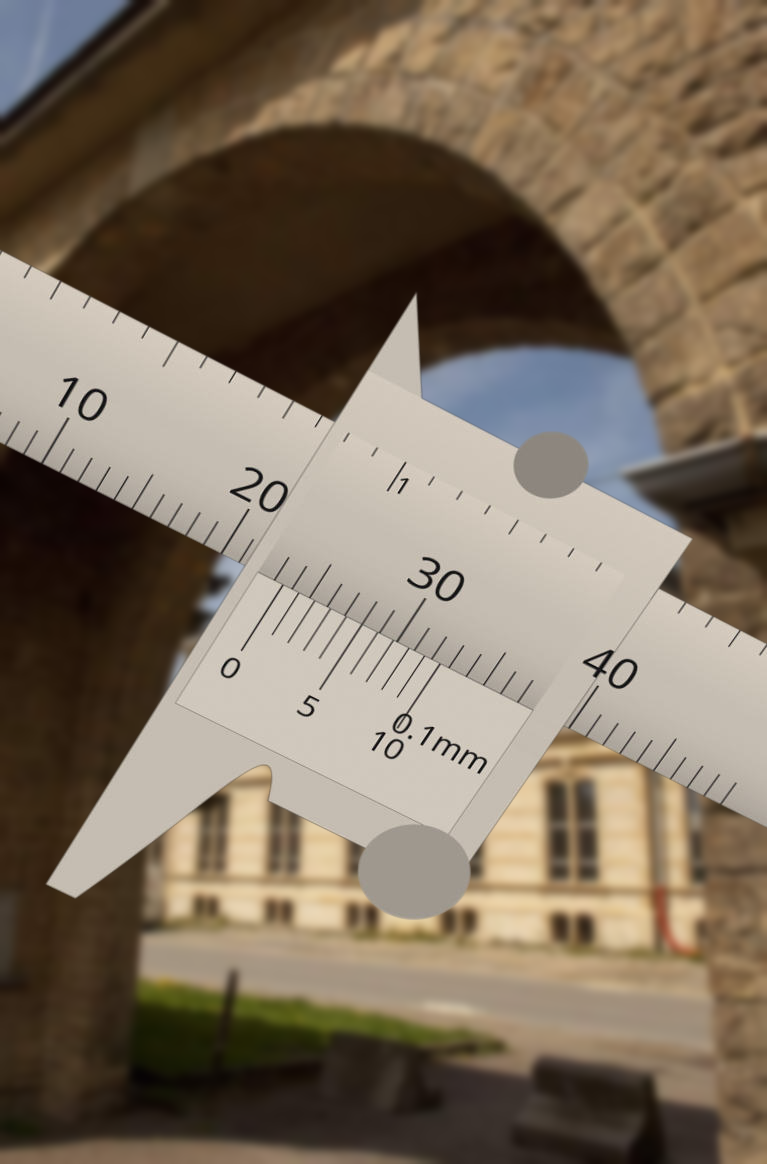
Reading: {"value": 23.5, "unit": "mm"}
